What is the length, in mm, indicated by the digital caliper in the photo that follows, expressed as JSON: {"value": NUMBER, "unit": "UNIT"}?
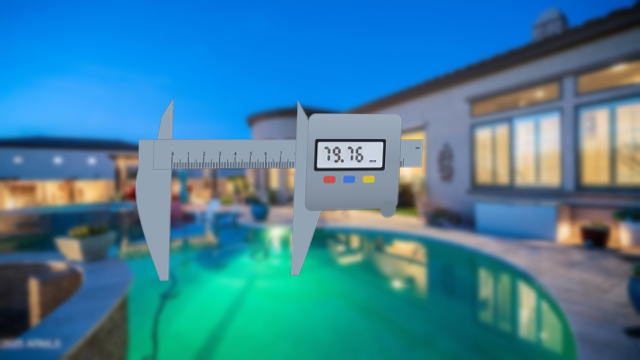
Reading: {"value": 79.76, "unit": "mm"}
